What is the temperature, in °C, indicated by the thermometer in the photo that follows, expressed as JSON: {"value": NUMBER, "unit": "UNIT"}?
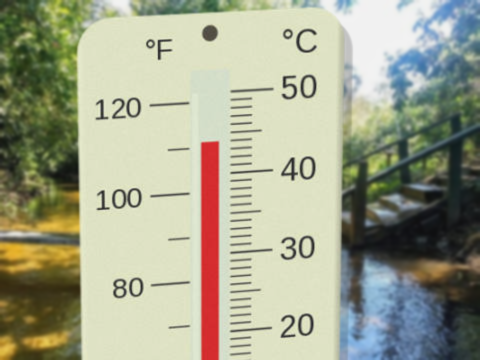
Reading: {"value": 44, "unit": "°C"}
